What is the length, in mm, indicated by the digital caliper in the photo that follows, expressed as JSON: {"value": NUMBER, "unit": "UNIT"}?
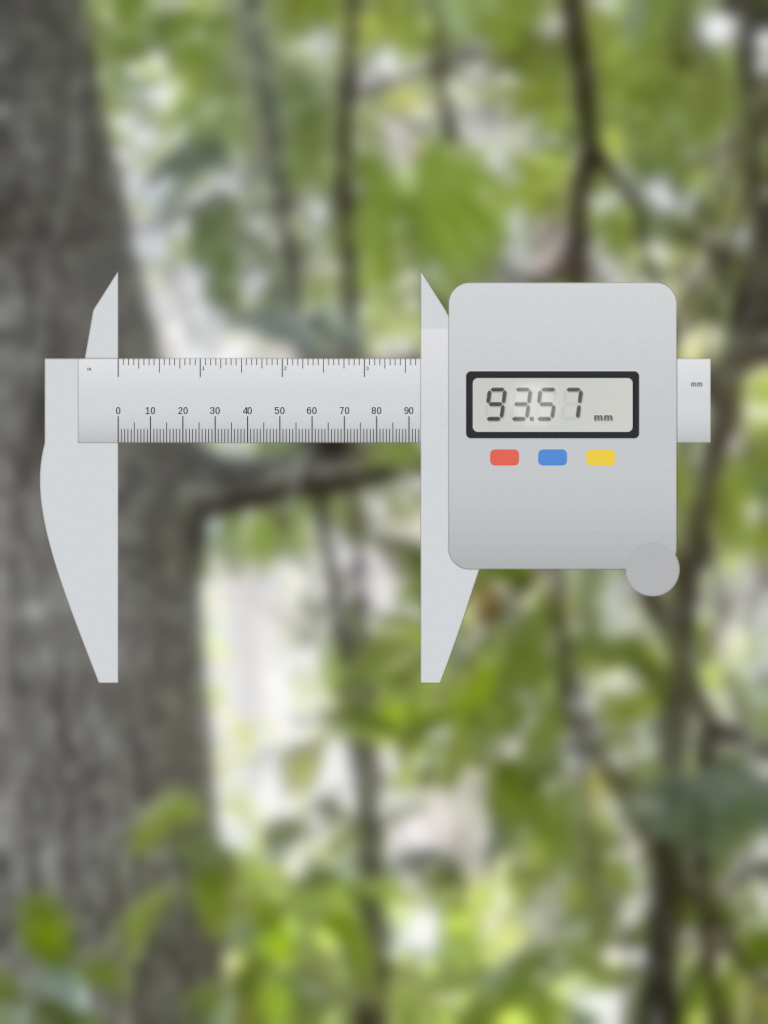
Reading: {"value": 93.57, "unit": "mm"}
